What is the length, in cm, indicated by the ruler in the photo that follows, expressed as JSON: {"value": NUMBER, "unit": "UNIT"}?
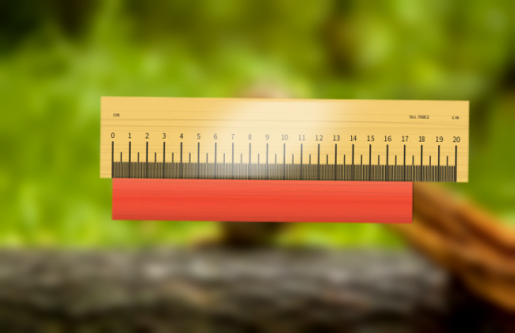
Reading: {"value": 17.5, "unit": "cm"}
